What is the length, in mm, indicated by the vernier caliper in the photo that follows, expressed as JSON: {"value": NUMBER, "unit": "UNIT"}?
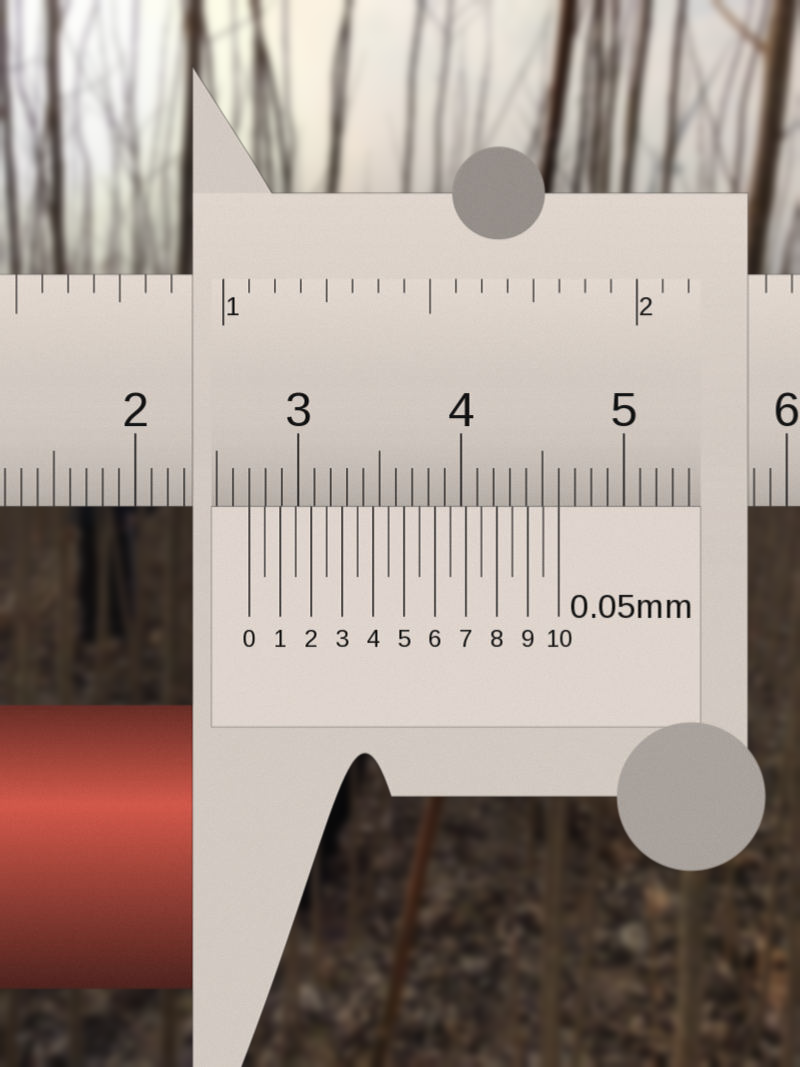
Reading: {"value": 27.0, "unit": "mm"}
